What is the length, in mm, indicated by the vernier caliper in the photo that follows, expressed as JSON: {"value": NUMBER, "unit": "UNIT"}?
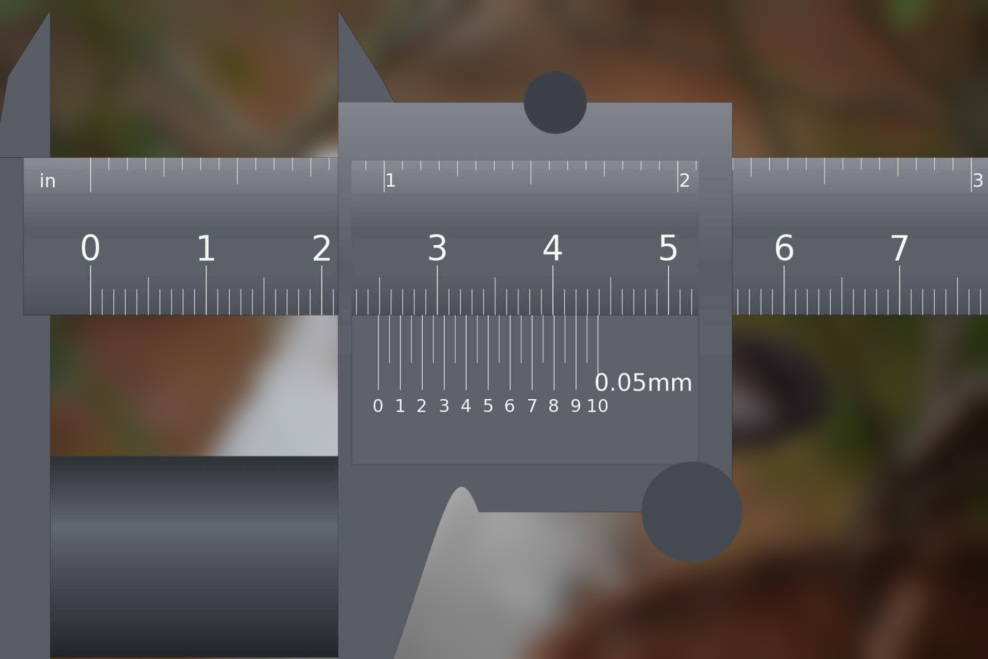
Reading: {"value": 24.9, "unit": "mm"}
